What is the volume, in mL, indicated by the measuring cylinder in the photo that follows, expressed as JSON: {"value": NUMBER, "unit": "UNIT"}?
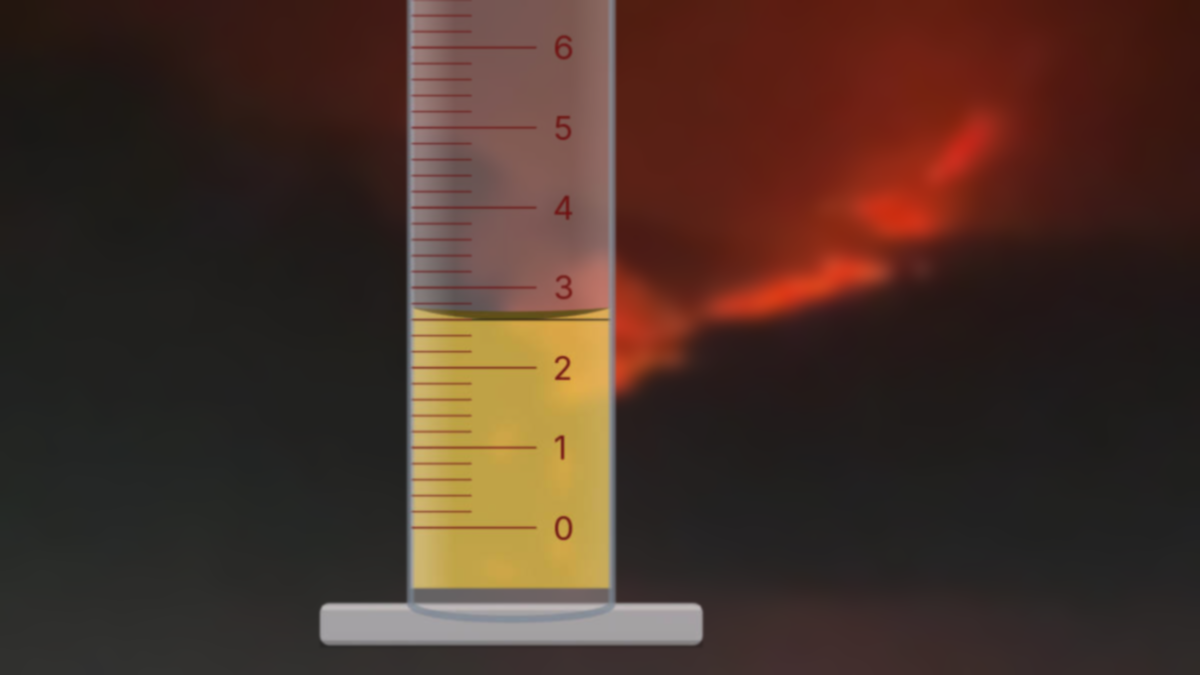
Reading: {"value": 2.6, "unit": "mL"}
